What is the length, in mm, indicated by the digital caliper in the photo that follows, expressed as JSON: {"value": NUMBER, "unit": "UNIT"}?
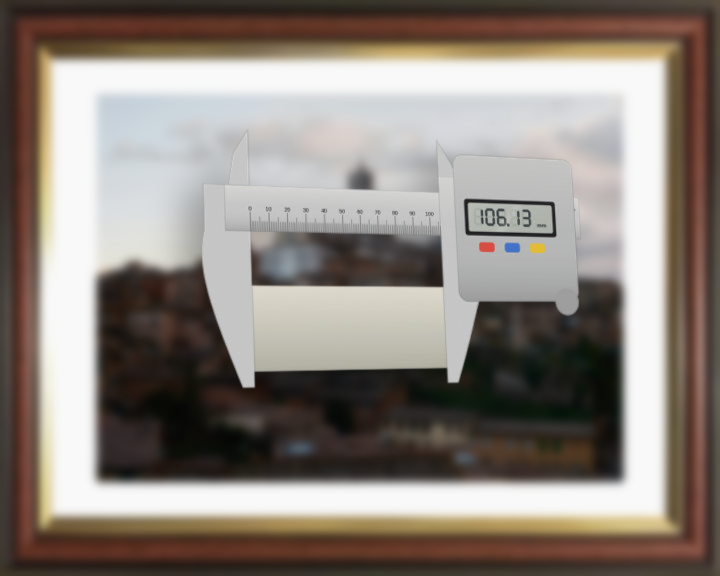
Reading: {"value": 106.13, "unit": "mm"}
